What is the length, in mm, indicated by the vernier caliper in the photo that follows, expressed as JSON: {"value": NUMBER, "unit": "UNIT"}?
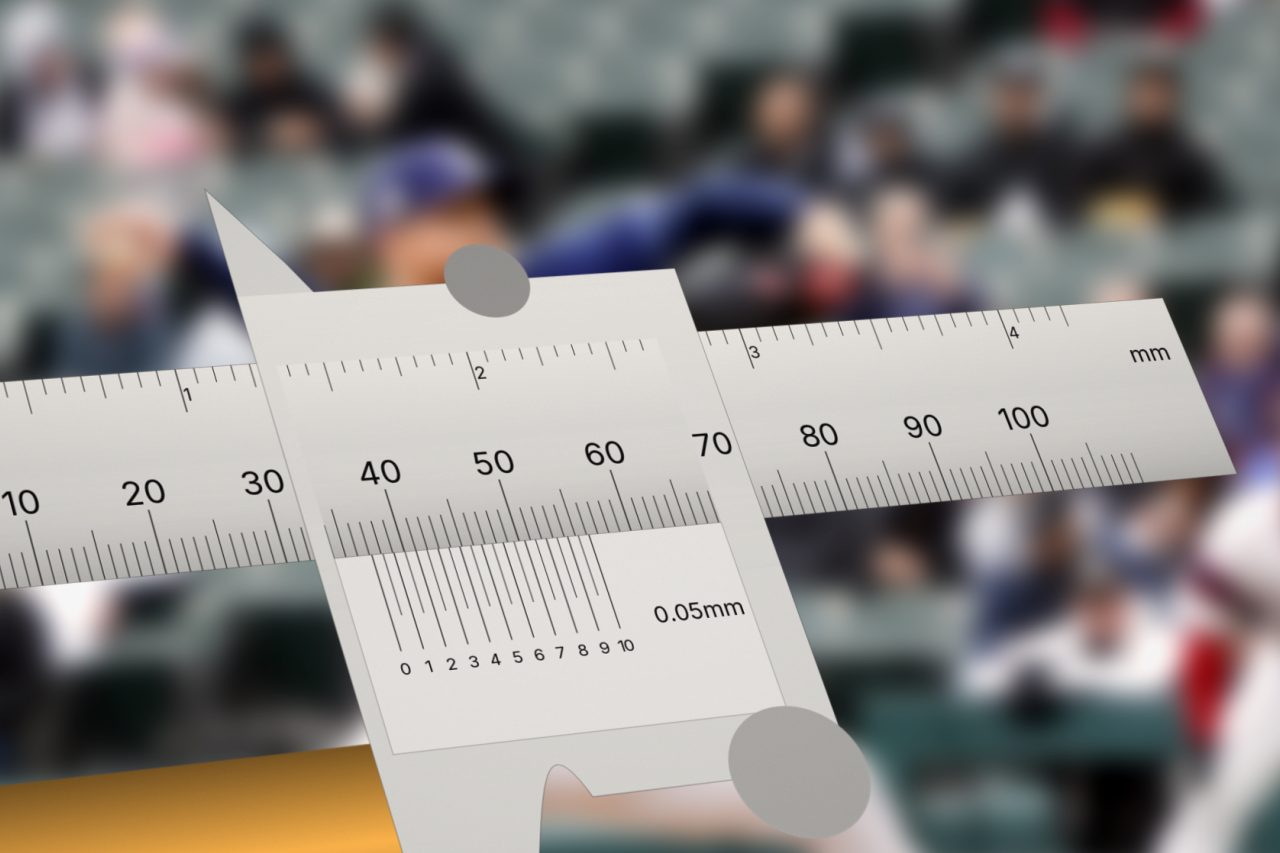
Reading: {"value": 37.2, "unit": "mm"}
